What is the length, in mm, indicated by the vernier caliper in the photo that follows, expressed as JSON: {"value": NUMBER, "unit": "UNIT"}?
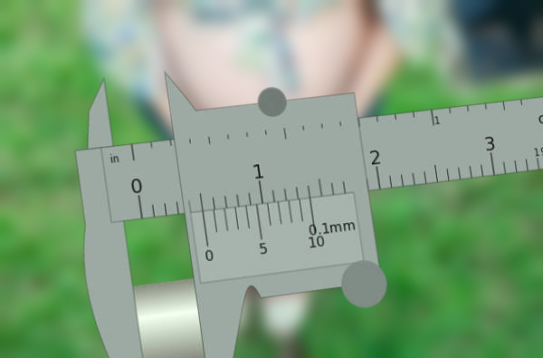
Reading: {"value": 5.0, "unit": "mm"}
